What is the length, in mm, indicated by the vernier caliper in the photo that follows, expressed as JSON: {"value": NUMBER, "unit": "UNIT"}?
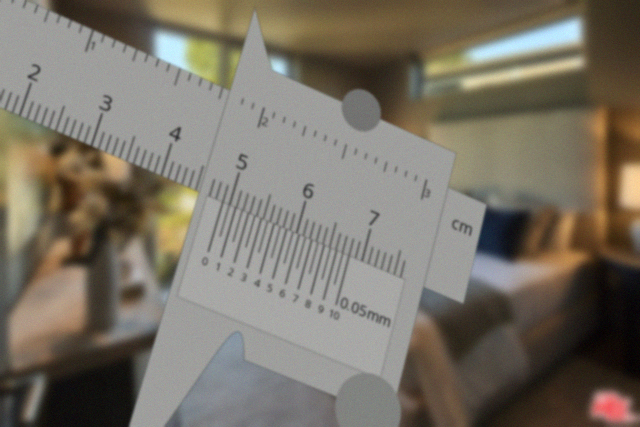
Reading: {"value": 49.0, "unit": "mm"}
